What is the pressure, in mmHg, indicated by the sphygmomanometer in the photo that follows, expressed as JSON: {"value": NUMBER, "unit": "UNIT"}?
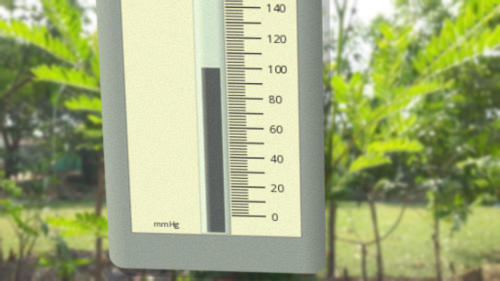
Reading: {"value": 100, "unit": "mmHg"}
